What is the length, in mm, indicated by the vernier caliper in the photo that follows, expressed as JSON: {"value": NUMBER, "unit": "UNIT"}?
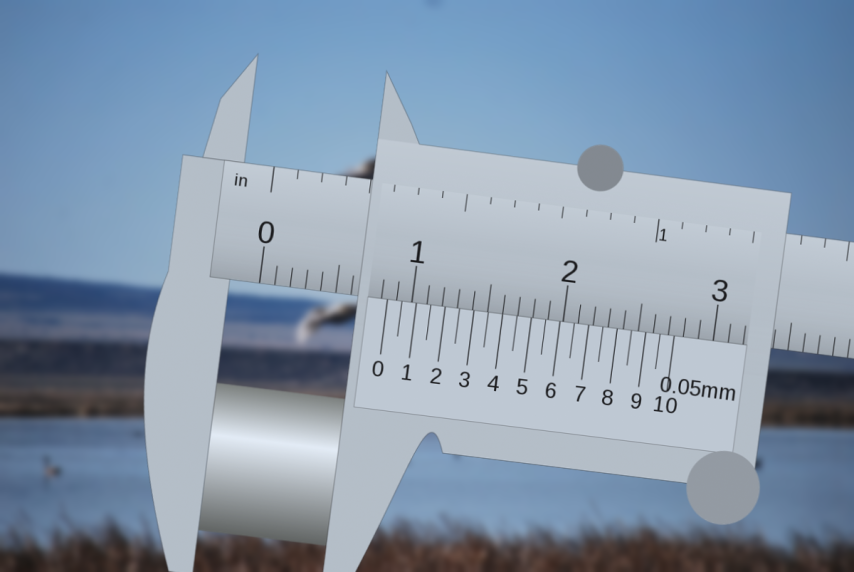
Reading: {"value": 8.4, "unit": "mm"}
